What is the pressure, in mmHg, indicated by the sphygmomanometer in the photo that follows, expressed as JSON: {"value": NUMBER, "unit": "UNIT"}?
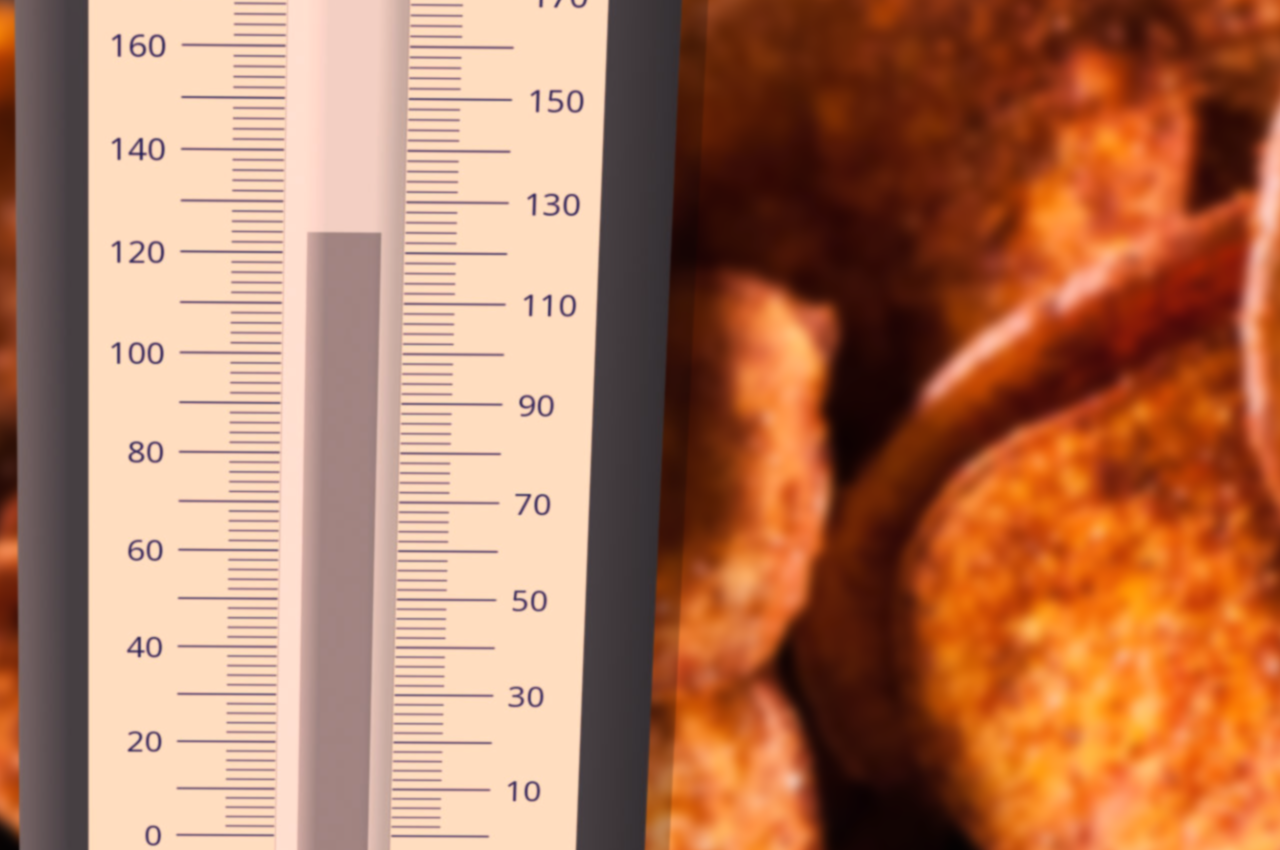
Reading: {"value": 124, "unit": "mmHg"}
